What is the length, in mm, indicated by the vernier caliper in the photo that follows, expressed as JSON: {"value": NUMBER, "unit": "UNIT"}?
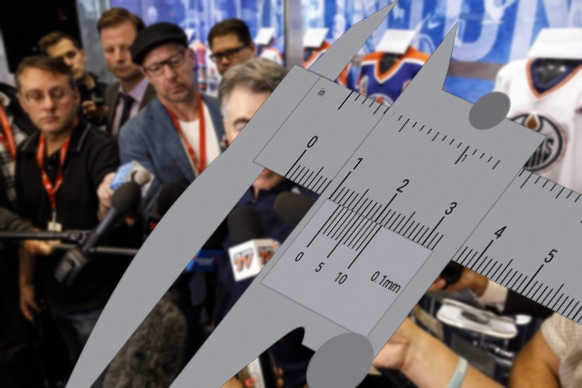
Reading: {"value": 12.5, "unit": "mm"}
